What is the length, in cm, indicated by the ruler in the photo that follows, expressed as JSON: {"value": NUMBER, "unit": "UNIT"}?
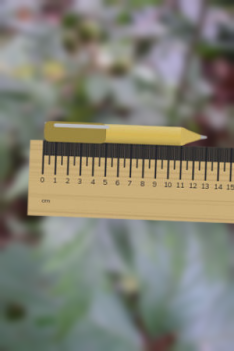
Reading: {"value": 13, "unit": "cm"}
